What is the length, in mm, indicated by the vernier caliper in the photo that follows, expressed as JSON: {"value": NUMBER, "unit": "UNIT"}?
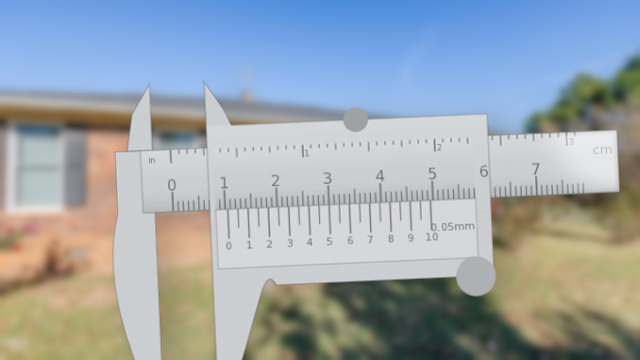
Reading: {"value": 10.5, "unit": "mm"}
